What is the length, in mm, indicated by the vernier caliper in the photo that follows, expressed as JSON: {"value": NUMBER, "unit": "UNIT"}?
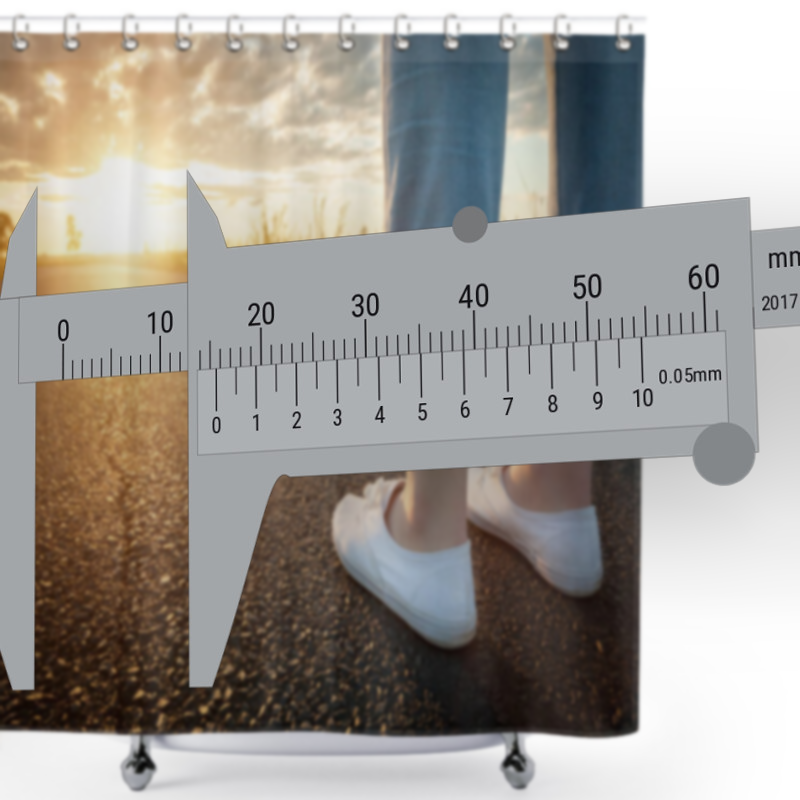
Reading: {"value": 15.6, "unit": "mm"}
